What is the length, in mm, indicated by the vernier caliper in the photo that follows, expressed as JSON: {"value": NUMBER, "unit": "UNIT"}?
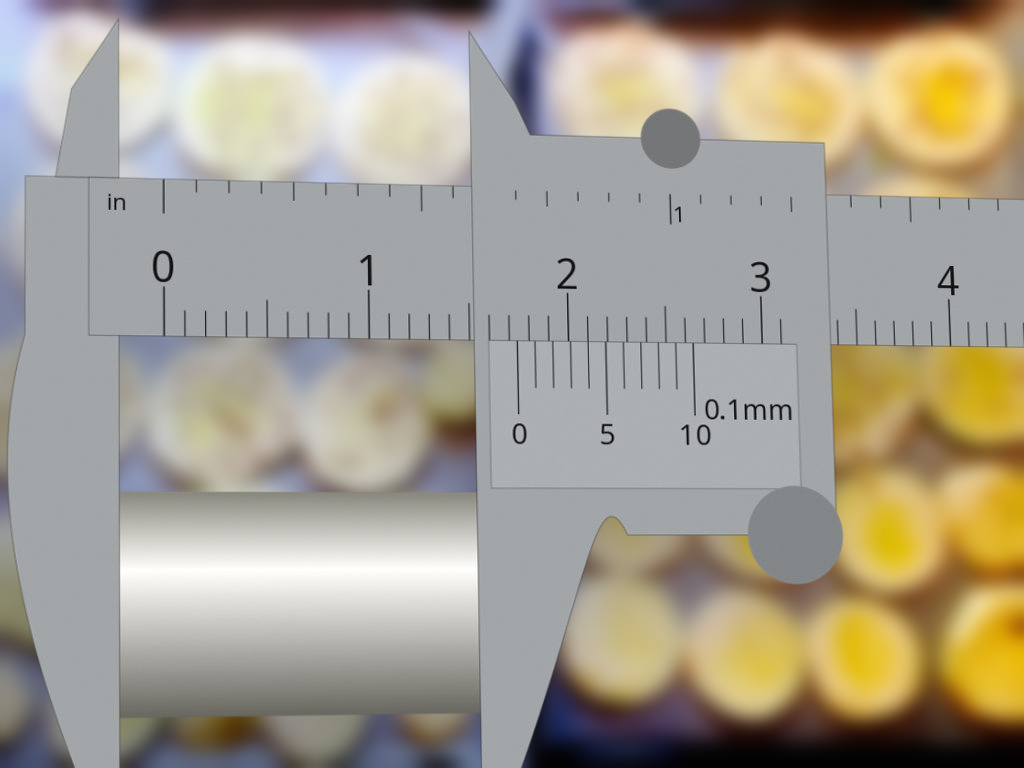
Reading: {"value": 17.4, "unit": "mm"}
